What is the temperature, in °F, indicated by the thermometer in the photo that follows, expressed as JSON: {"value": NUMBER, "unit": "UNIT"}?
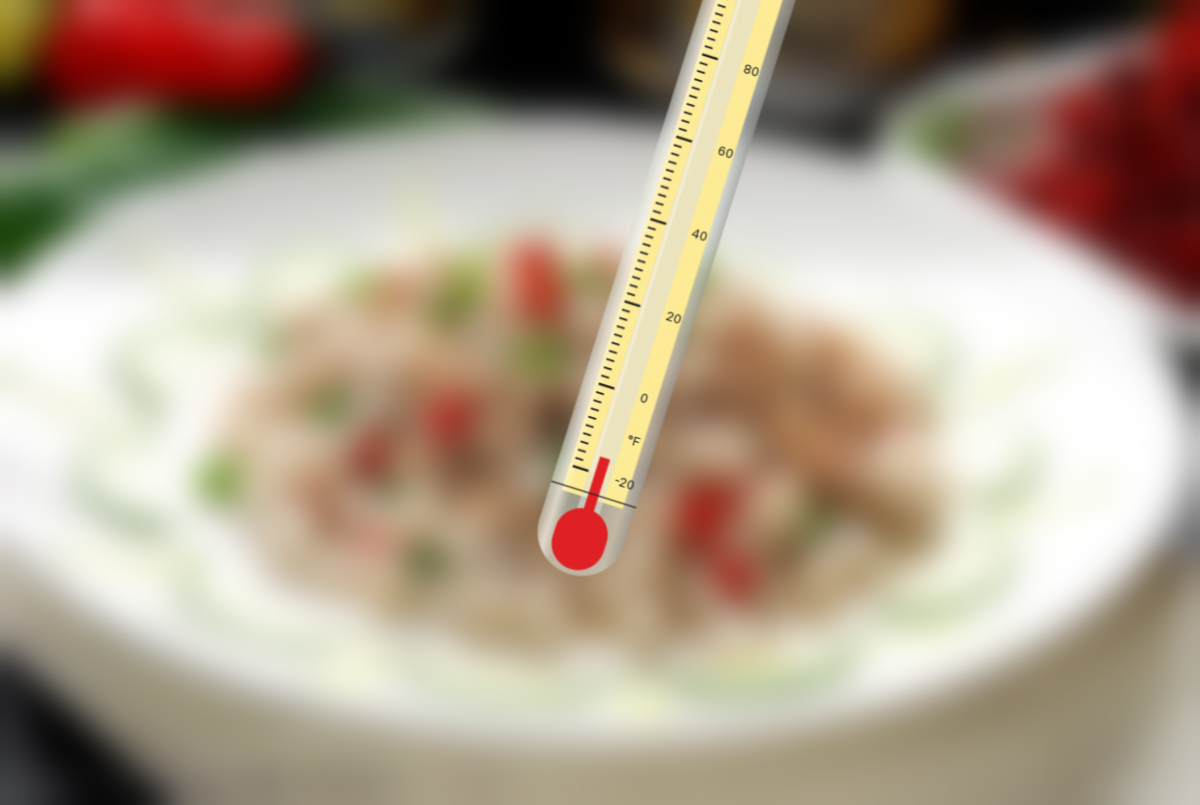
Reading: {"value": -16, "unit": "°F"}
